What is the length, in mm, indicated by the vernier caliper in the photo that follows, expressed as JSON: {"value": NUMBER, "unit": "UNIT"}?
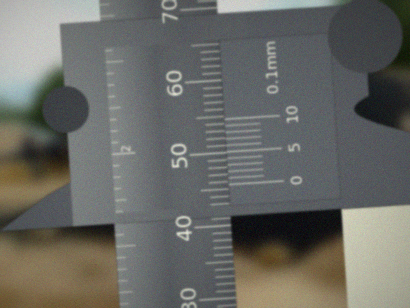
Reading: {"value": 45.6, "unit": "mm"}
